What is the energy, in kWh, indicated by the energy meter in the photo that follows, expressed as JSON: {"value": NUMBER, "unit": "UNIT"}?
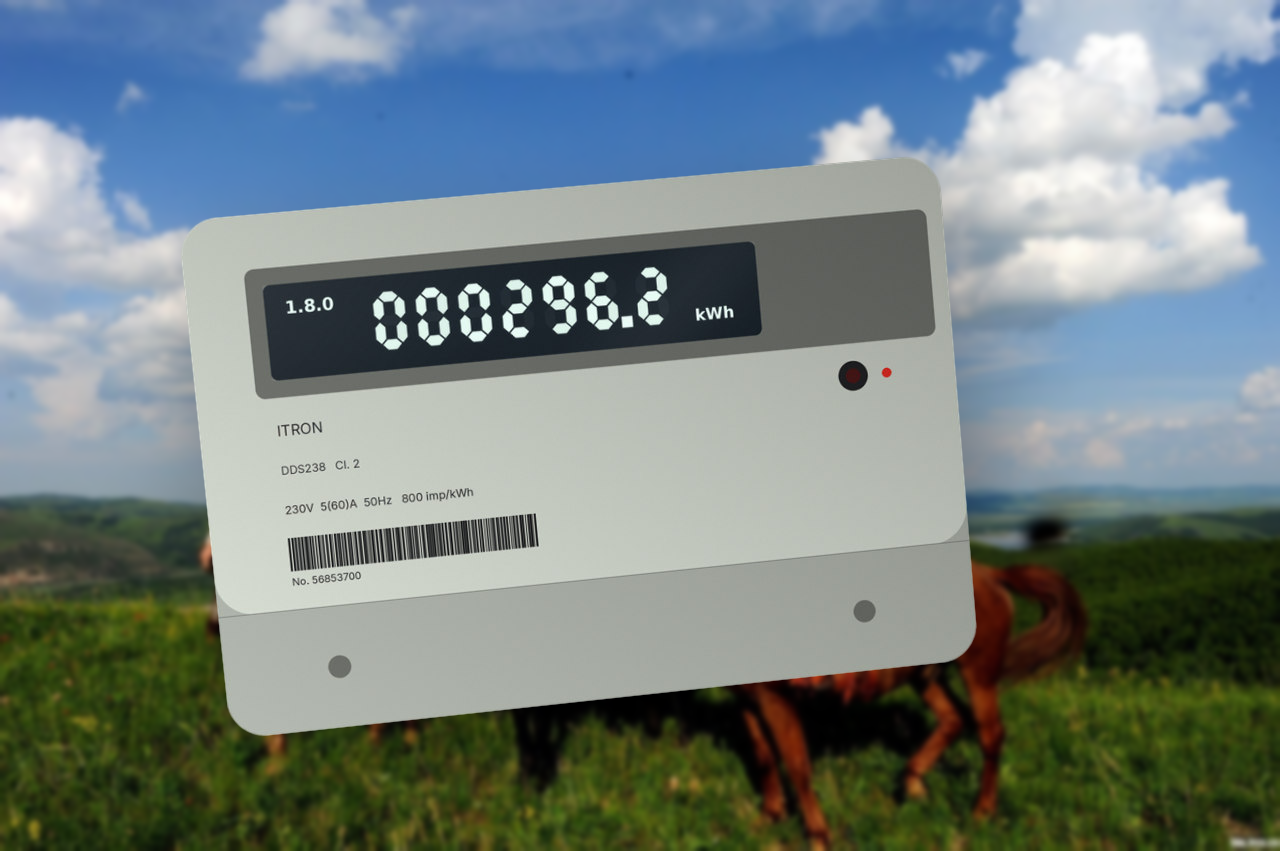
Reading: {"value": 296.2, "unit": "kWh"}
